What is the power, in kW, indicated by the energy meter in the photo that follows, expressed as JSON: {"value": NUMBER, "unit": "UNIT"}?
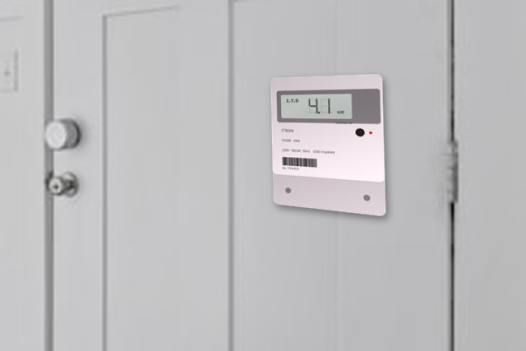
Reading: {"value": 4.1, "unit": "kW"}
